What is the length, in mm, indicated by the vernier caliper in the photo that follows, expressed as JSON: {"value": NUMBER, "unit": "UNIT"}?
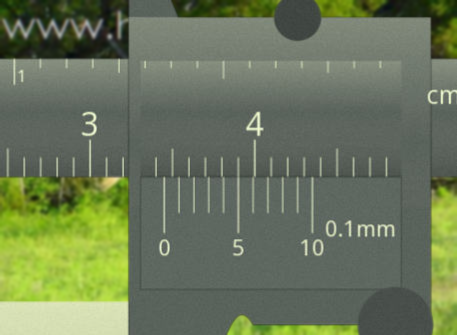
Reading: {"value": 34.5, "unit": "mm"}
